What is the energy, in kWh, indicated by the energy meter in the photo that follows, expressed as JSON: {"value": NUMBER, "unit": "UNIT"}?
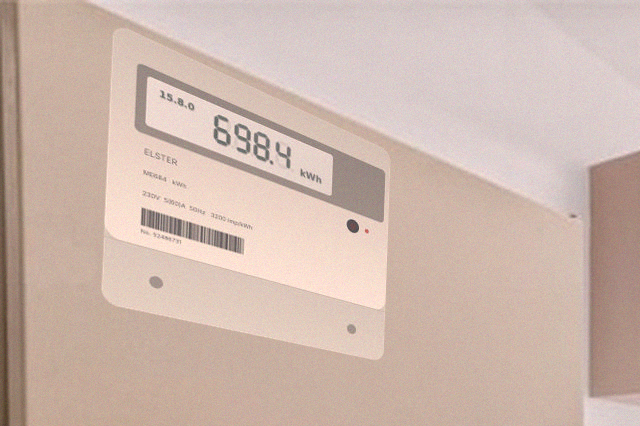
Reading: {"value": 698.4, "unit": "kWh"}
